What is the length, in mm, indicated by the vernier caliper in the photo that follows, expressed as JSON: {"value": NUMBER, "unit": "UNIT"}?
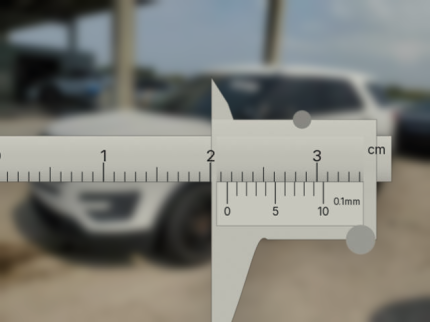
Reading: {"value": 21.6, "unit": "mm"}
